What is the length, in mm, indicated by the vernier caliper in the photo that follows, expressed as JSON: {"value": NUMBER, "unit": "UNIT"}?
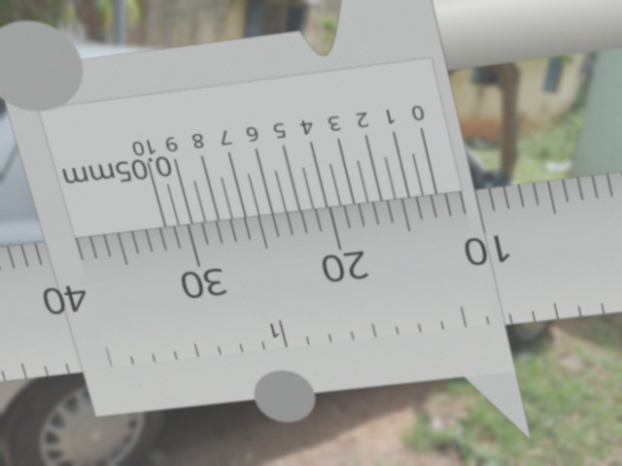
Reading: {"value": 12.6, "unit": "mm"}
